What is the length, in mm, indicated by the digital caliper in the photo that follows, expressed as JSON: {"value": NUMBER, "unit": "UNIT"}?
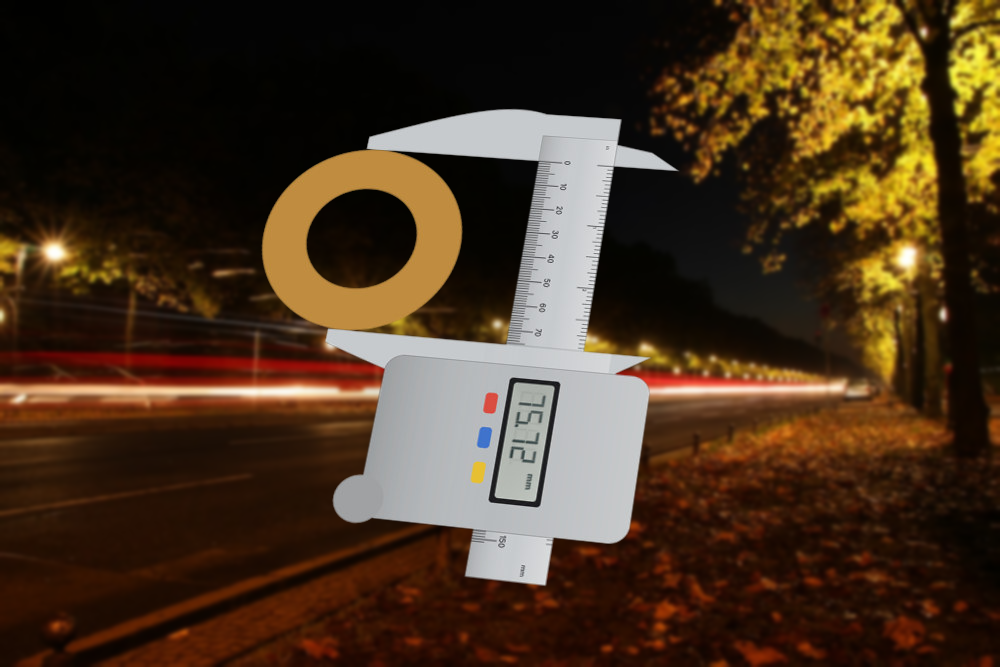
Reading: {"value": 75.72, "unit": "mm"}
